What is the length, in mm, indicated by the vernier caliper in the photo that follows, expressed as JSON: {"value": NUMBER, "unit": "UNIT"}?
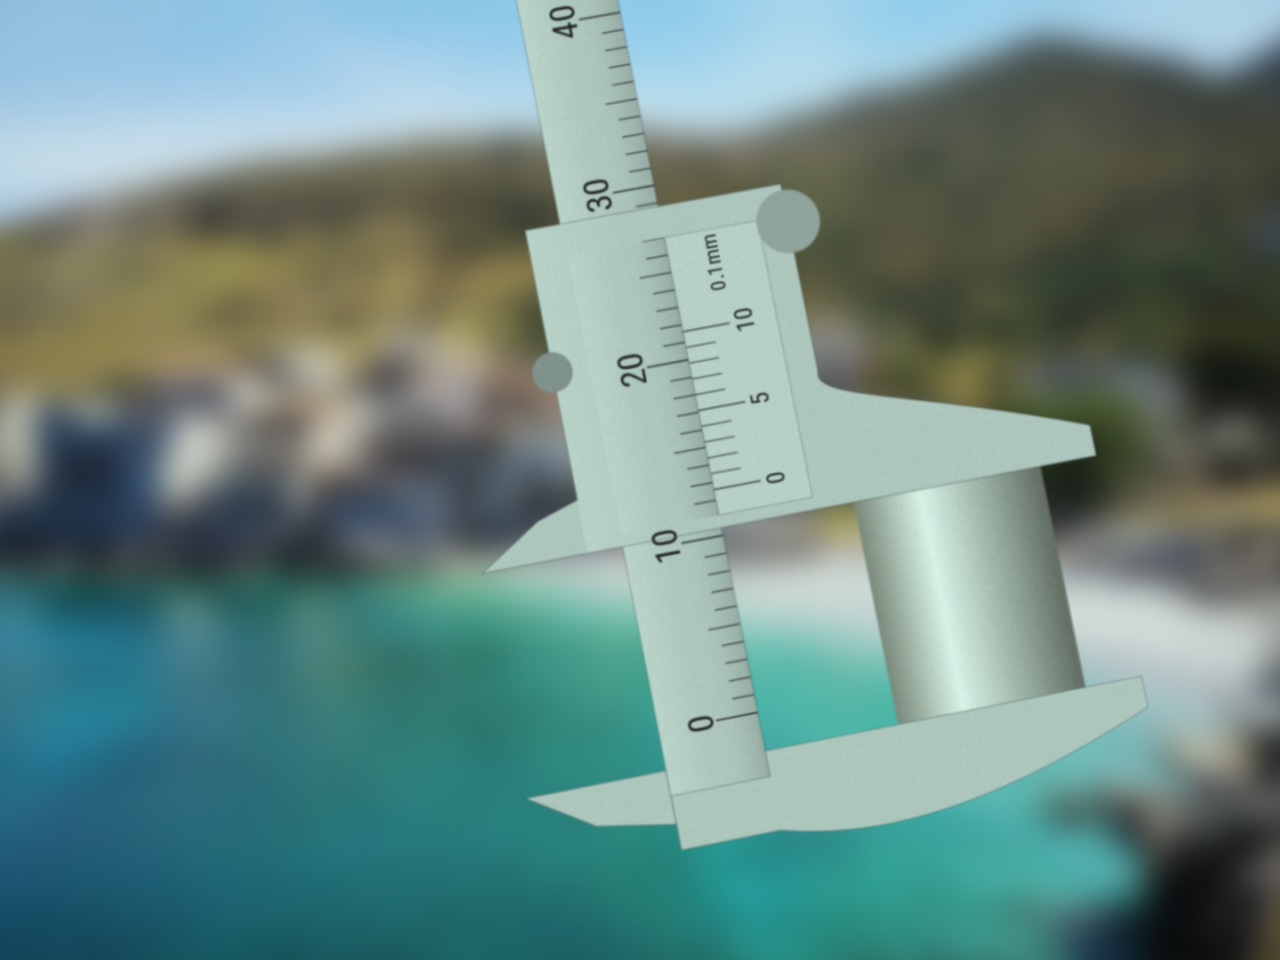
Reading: {"value": 12.6, "unit": "mm"}
